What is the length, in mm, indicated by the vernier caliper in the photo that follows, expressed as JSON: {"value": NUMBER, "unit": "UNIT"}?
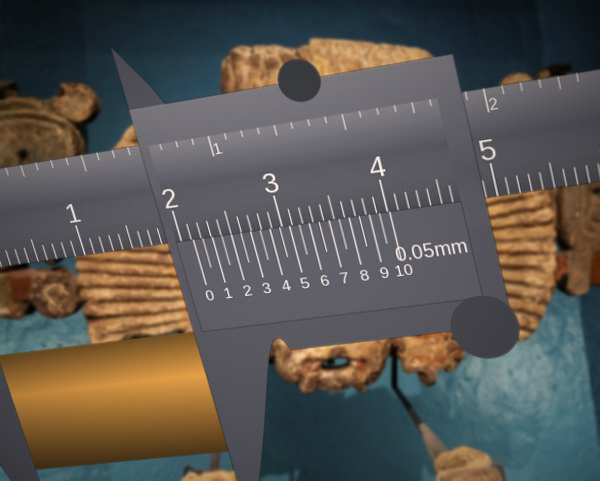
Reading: {"value": 21.2, "unit": "mm"}
